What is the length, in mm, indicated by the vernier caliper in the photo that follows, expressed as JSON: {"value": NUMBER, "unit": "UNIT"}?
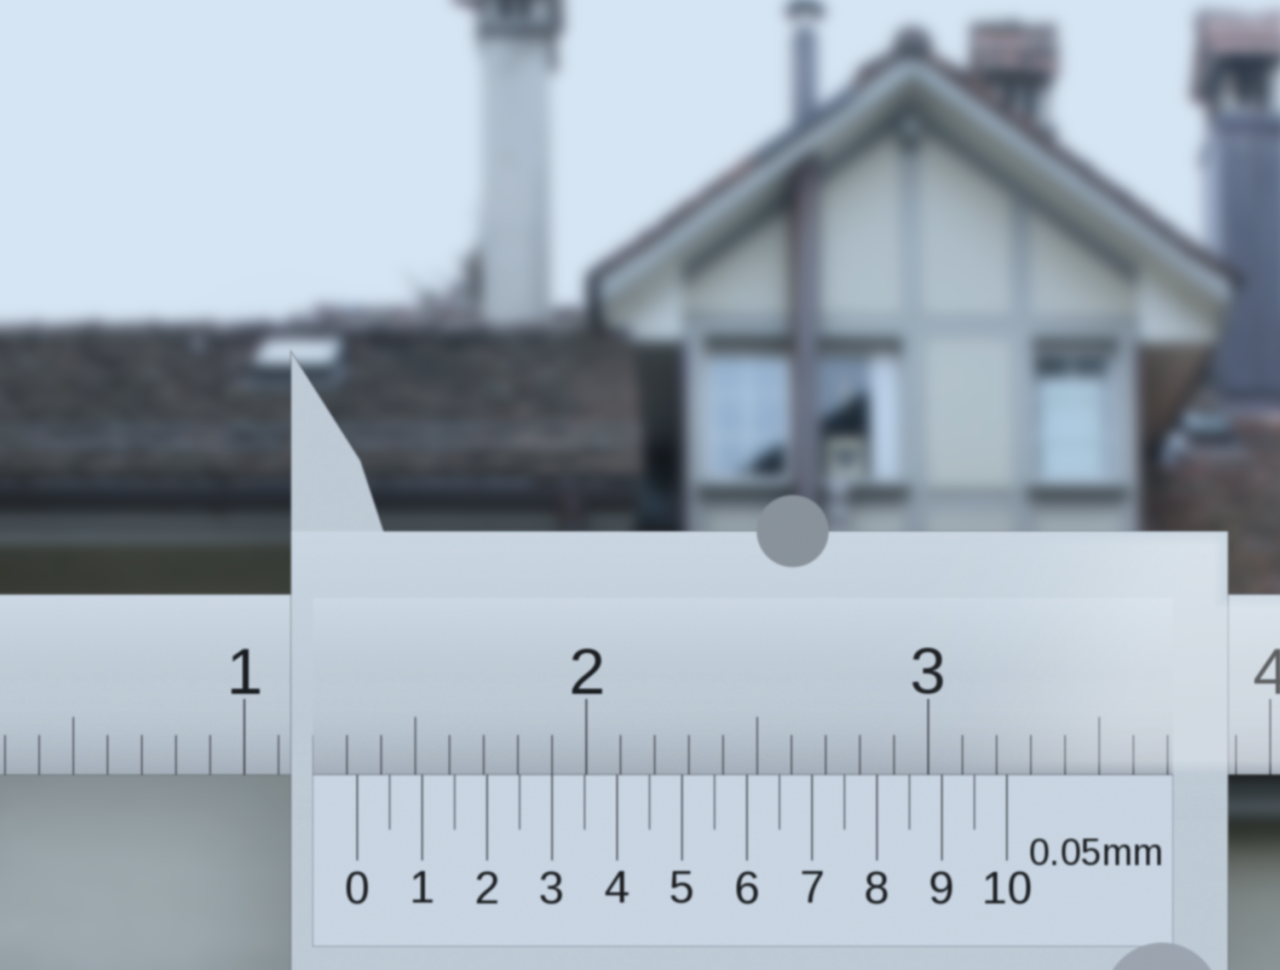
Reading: {"value": 13.30, "unit": "mm"}
